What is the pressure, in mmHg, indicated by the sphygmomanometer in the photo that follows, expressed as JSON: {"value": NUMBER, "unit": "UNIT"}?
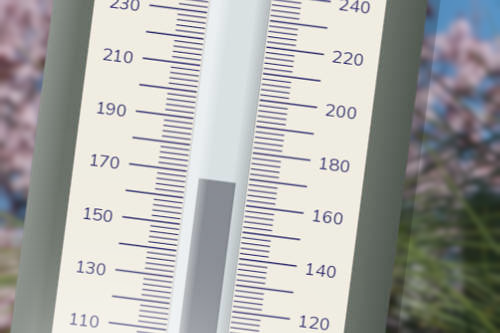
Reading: {"value": 168, "unit": "mmHg"}
